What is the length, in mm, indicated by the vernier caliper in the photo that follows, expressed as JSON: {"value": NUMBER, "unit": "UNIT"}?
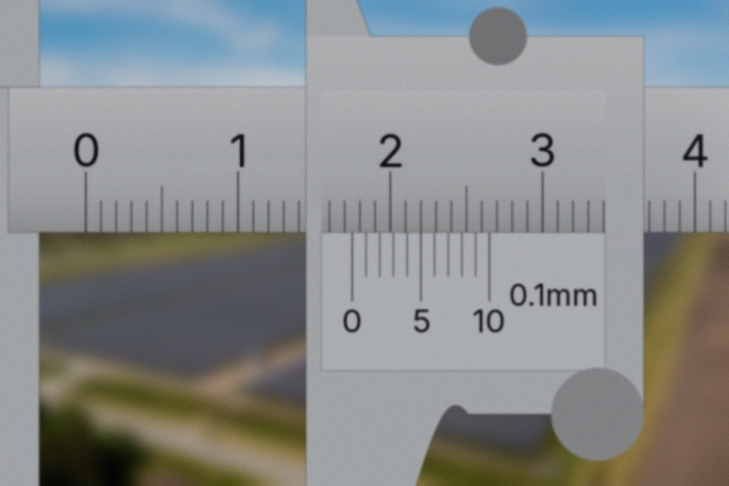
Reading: {"value": 17.5, "unit": "mm"}
